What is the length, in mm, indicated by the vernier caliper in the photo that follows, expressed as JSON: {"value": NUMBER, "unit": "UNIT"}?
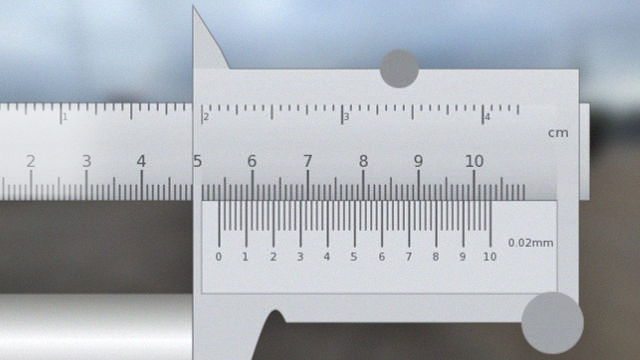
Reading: {"value": 54.0, "unit": "mm"}
